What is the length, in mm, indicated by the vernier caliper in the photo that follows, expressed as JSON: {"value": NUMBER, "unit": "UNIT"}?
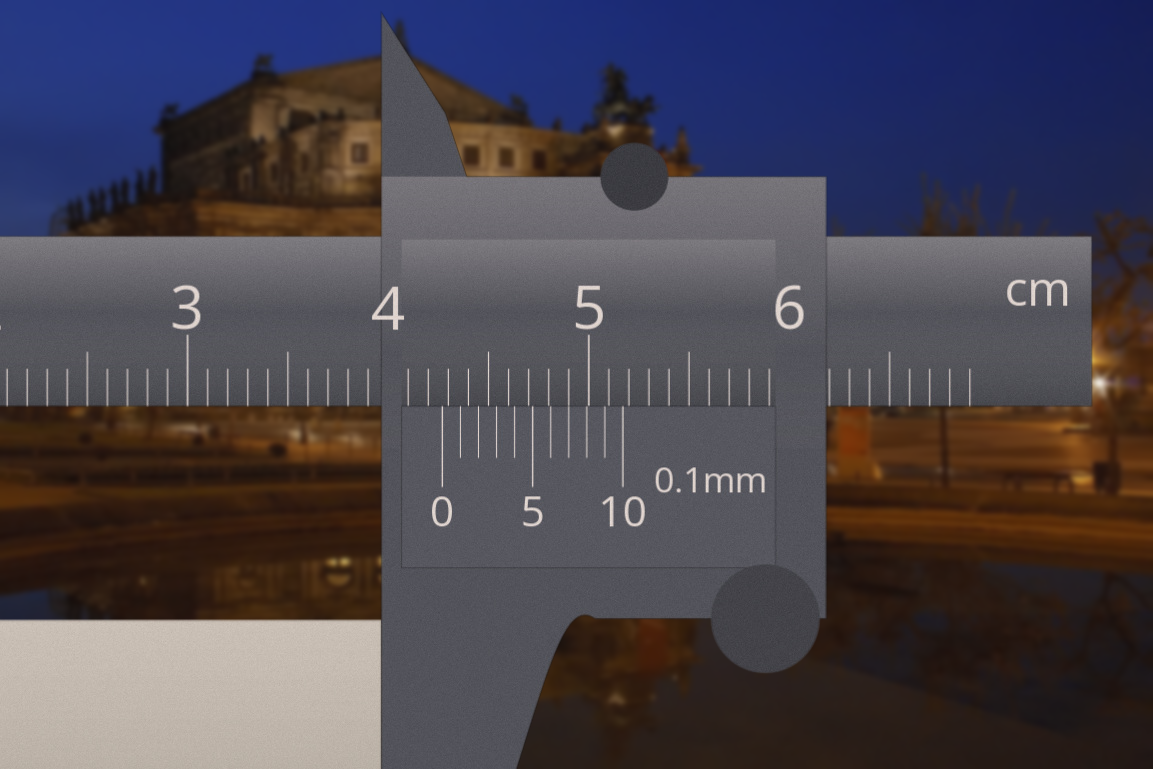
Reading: {"value": 42.7, "unit": "mm"}
